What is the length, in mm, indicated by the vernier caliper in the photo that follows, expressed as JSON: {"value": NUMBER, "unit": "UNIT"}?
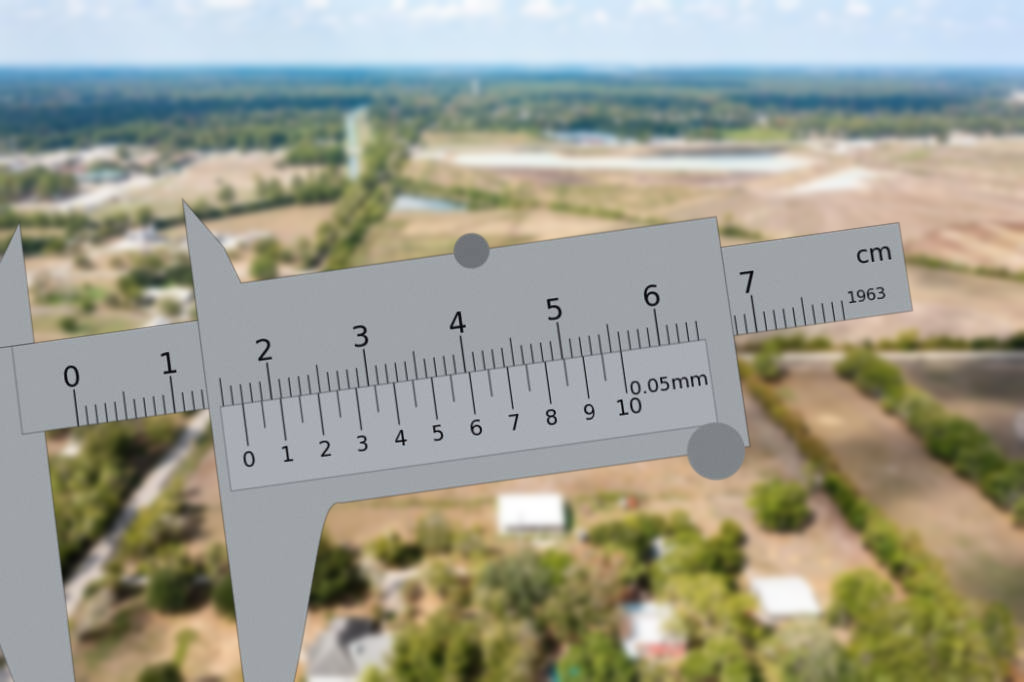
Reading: {"value": 17.0, "unit": "mm"}
